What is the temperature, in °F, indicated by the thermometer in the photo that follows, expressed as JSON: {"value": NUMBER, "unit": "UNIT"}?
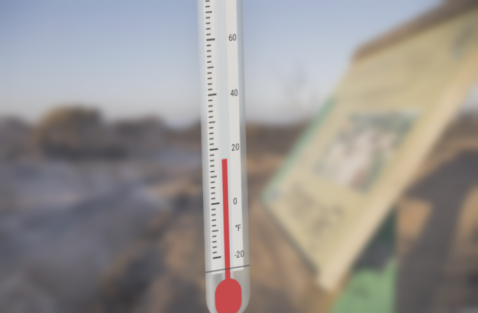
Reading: {"value": 16, "unit": "°F"}
